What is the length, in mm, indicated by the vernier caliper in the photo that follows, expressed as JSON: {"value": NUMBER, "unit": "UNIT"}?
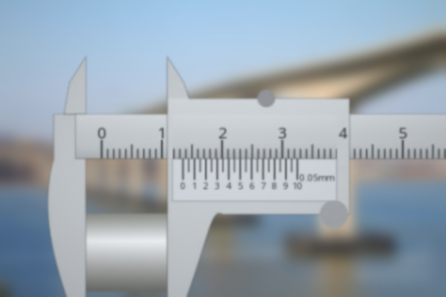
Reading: {"value": 13.5, "unit": "mm"}
